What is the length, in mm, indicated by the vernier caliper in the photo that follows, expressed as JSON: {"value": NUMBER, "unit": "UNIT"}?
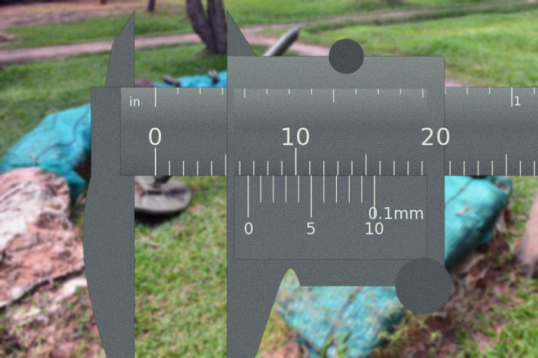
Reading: {"value": 6.6, "unit": "mm"}
